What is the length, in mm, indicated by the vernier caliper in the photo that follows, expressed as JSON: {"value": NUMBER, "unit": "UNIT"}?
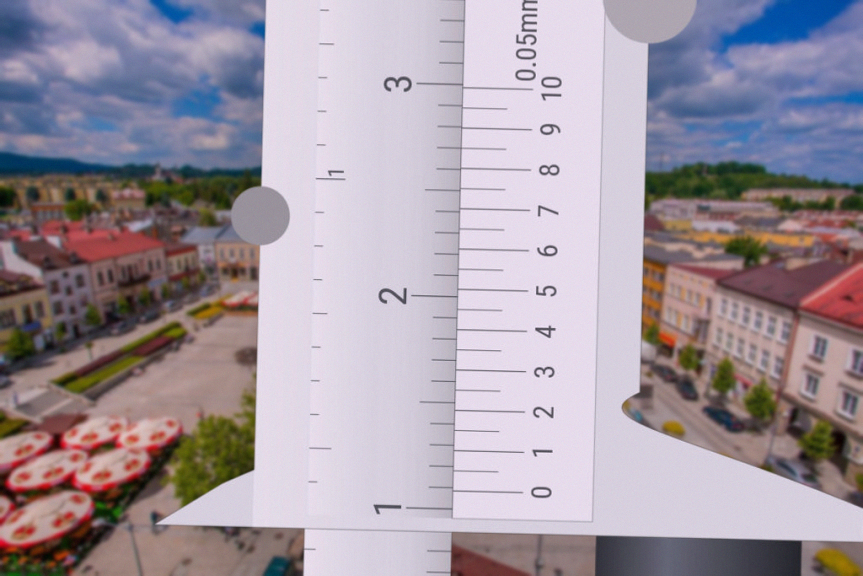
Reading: {"value": 10.85, "unit": "mm"}
